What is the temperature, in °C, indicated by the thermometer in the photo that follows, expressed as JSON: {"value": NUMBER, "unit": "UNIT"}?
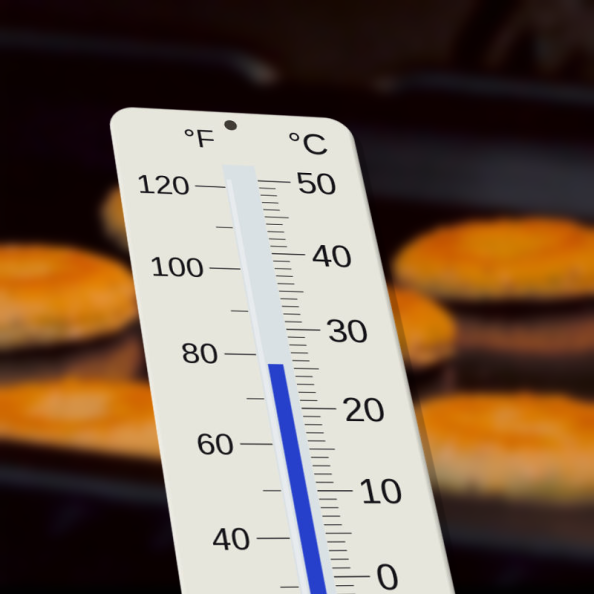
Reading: {"value": 25.5, "unit": "°C"}
